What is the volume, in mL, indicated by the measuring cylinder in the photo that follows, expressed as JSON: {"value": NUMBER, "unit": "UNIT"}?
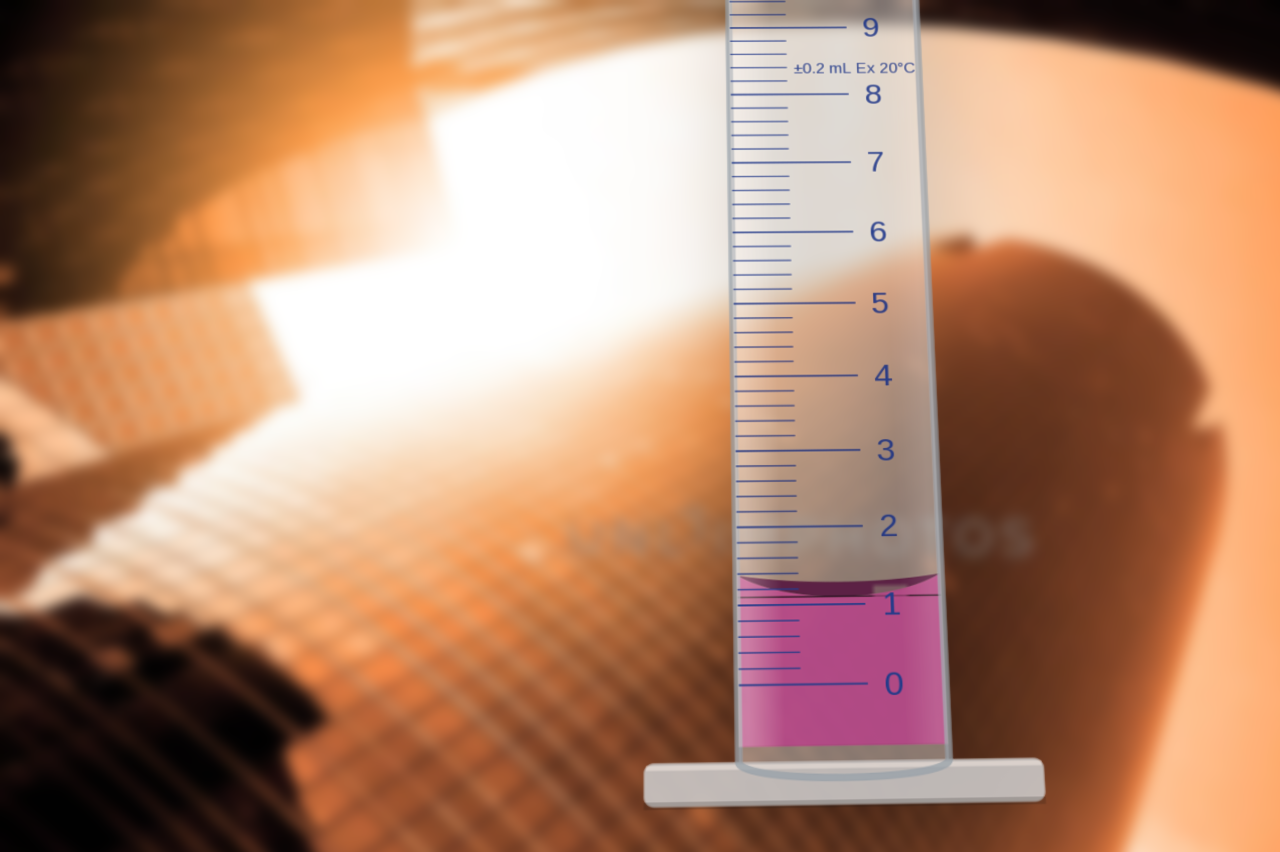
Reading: {"value": 1.1, "unit": "mL"}
